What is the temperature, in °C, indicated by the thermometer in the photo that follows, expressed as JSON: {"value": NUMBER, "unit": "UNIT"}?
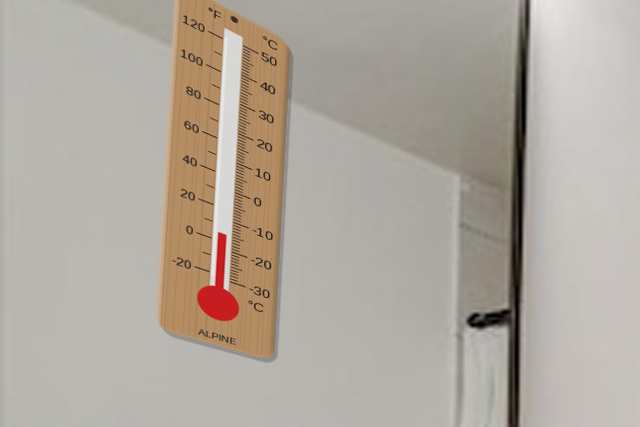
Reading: {"value": -15, "unit": "°C"}
